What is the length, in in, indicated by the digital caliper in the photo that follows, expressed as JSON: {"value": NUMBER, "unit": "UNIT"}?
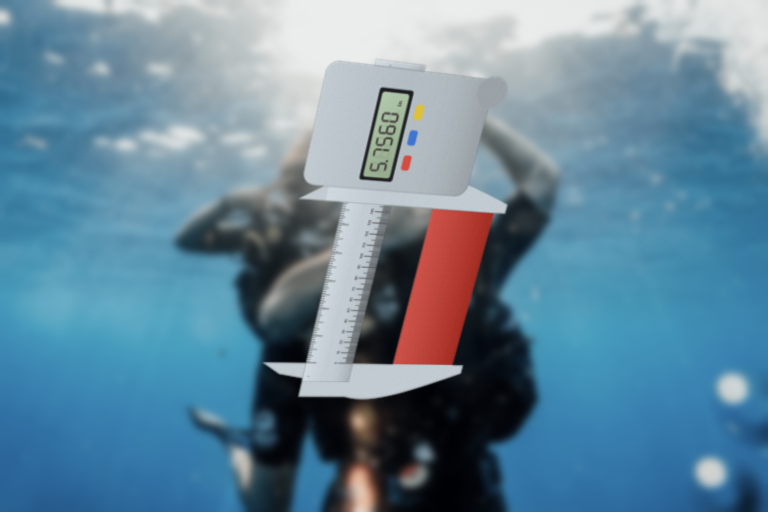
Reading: {"value": 5.7560, "unit": "in"}
